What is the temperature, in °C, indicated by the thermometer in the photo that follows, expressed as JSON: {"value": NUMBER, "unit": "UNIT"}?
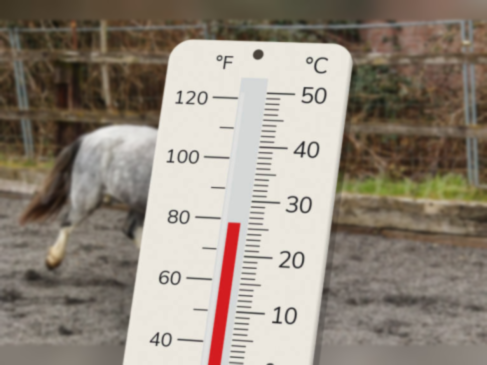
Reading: {"value": 26, "unit": "°C"}
